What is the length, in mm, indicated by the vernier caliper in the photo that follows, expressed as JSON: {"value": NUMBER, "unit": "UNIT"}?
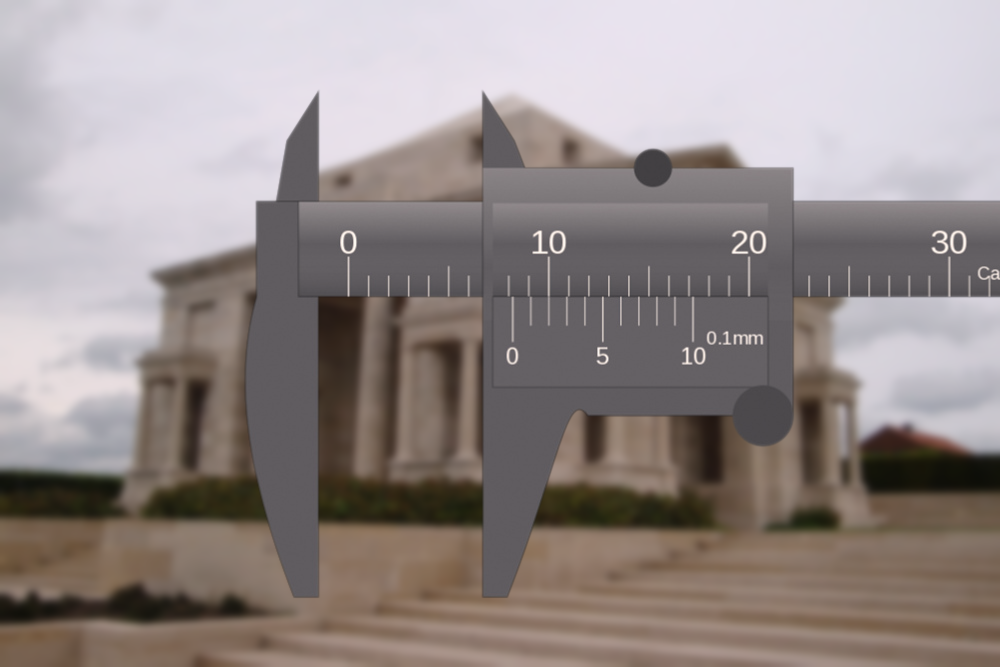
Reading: {"value": 8.2, "unit": "mm"}
